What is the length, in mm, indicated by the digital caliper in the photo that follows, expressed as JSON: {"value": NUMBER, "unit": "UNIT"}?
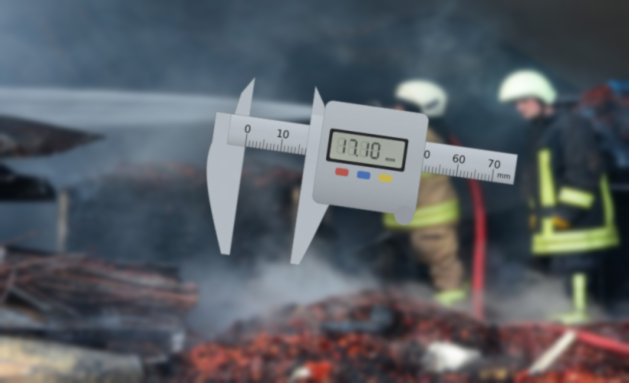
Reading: {"value": 17.10, "unit": "mm"}
